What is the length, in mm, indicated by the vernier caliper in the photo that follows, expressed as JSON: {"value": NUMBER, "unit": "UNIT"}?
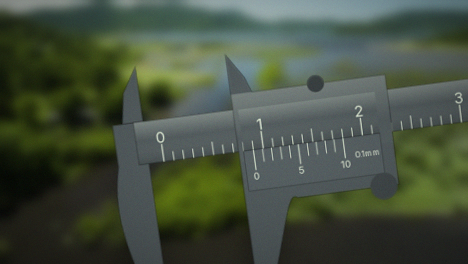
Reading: {"value": 9.0, "unit": "mm"}
